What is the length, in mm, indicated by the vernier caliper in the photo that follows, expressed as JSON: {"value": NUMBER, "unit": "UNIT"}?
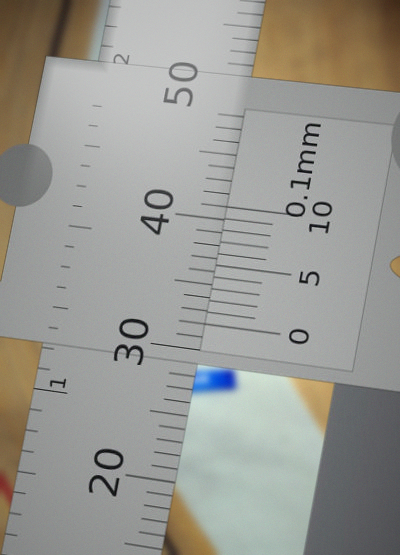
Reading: {"value": 32.0, "unit": "mm"}
